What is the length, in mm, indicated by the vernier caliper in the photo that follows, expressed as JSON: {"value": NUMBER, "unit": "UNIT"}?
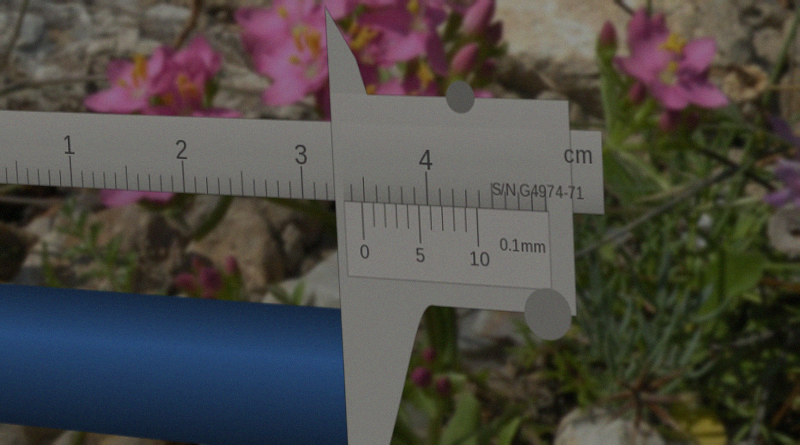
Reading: {"value": 34.8, "unit": "mm"}
